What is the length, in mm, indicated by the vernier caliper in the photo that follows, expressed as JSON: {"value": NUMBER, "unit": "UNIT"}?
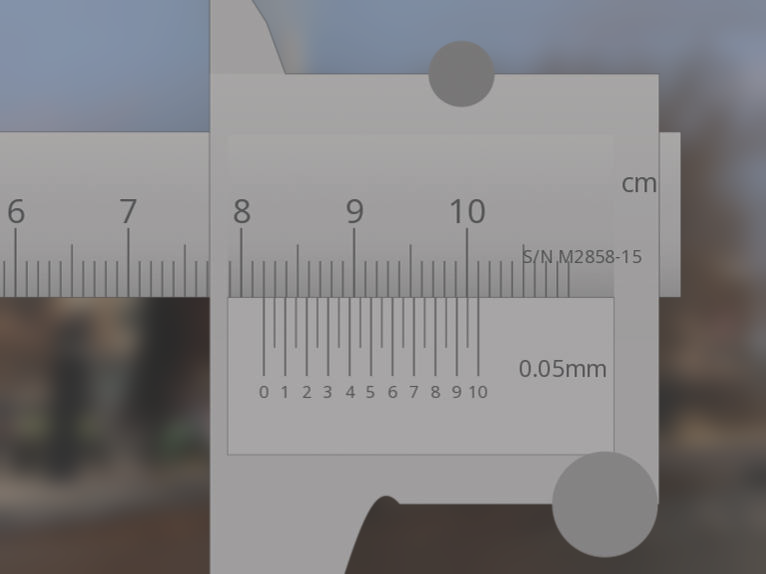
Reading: {"value": 82.0, "unit": "mm"}
